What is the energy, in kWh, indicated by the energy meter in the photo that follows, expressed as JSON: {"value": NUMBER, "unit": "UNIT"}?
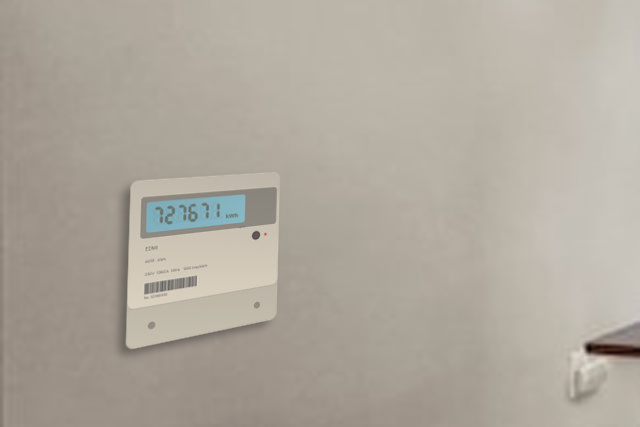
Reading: {"value": 727671, "unit": "kWh"}
